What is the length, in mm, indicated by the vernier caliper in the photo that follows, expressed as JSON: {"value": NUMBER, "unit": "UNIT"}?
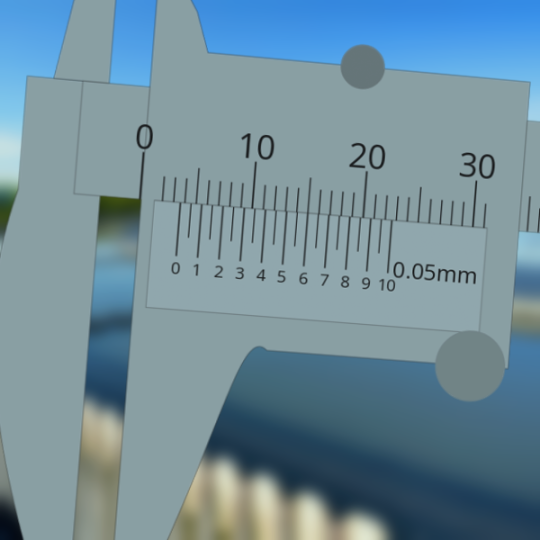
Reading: {"value": 3.6, "unit": "mm"}
